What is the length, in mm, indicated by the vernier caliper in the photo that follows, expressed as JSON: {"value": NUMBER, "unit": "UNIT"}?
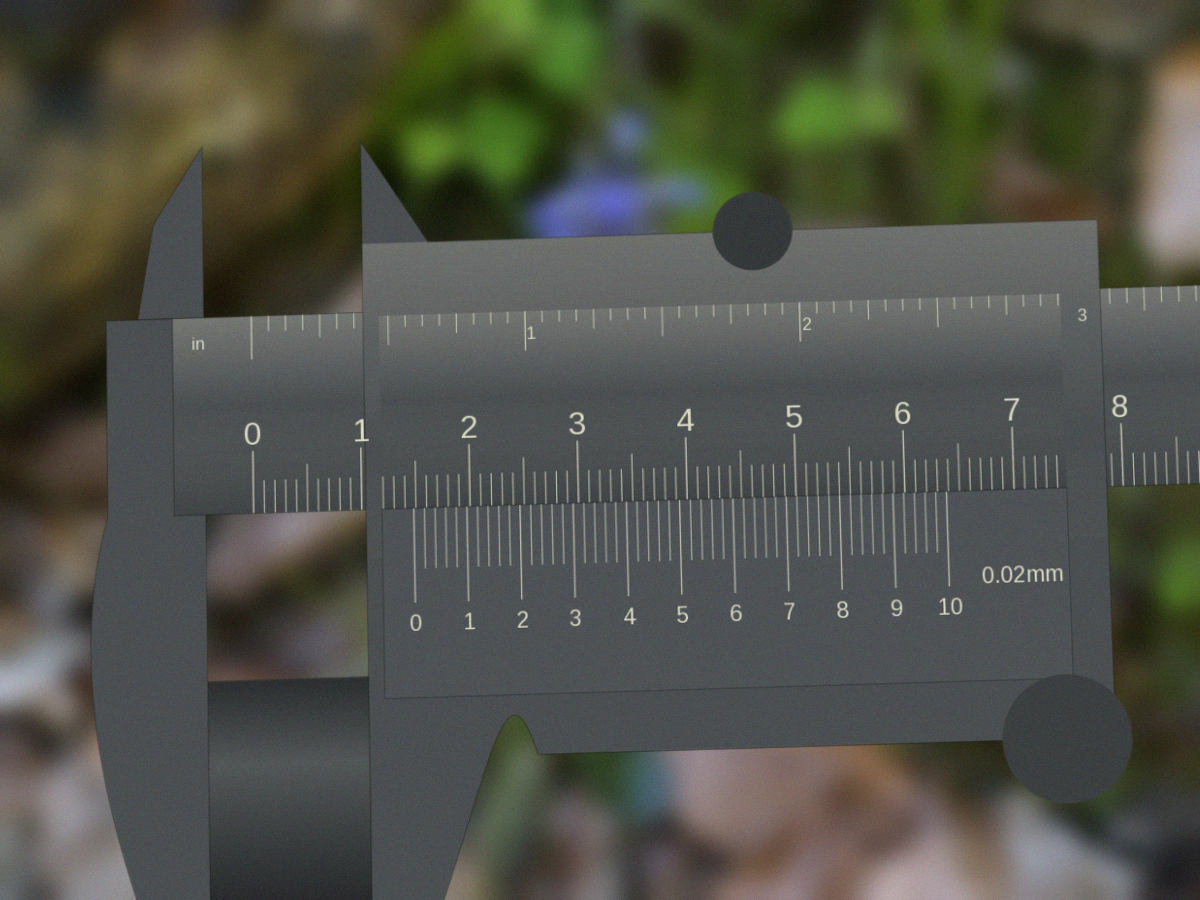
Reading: {"value": 14.8, "unit": "mm"}
